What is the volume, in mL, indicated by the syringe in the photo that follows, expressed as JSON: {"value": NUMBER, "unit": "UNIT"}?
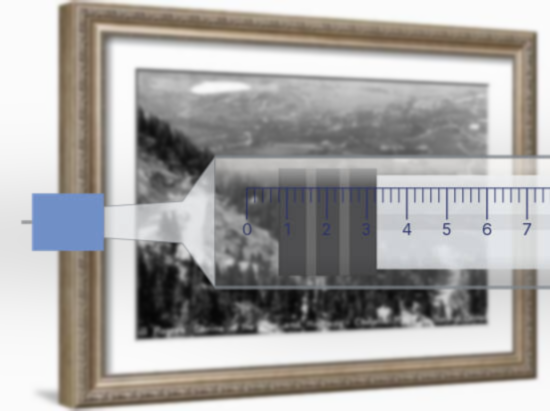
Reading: {"value": 0.8, "unit": "mL"}
